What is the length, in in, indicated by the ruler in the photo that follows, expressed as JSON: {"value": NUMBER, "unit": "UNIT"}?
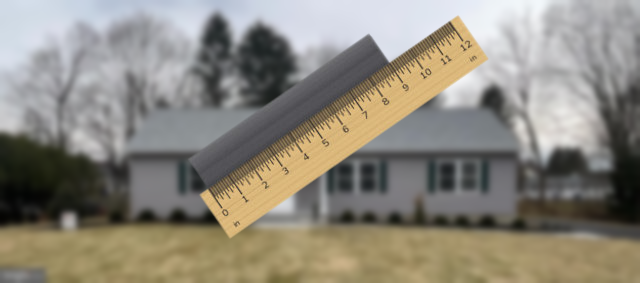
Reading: {"value": 9, "unit": "in"}
